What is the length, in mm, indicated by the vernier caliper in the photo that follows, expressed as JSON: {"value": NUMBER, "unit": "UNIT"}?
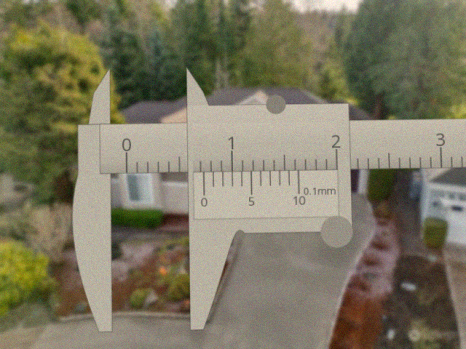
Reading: {"value": 7.3, "unit": "mm"}
